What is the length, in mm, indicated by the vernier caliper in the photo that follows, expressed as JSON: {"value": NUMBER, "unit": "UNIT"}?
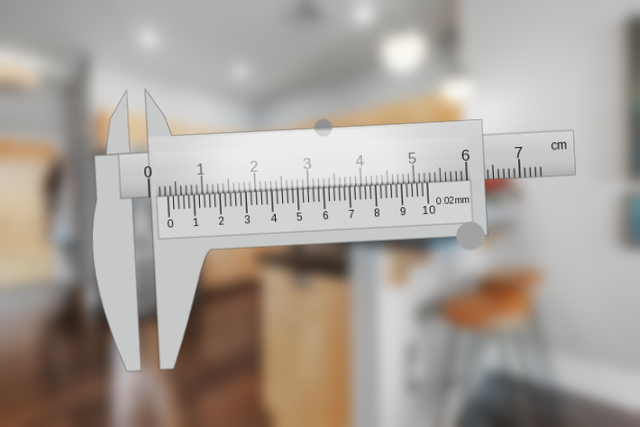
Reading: {"value": 3.5, "unit": "mm"}
